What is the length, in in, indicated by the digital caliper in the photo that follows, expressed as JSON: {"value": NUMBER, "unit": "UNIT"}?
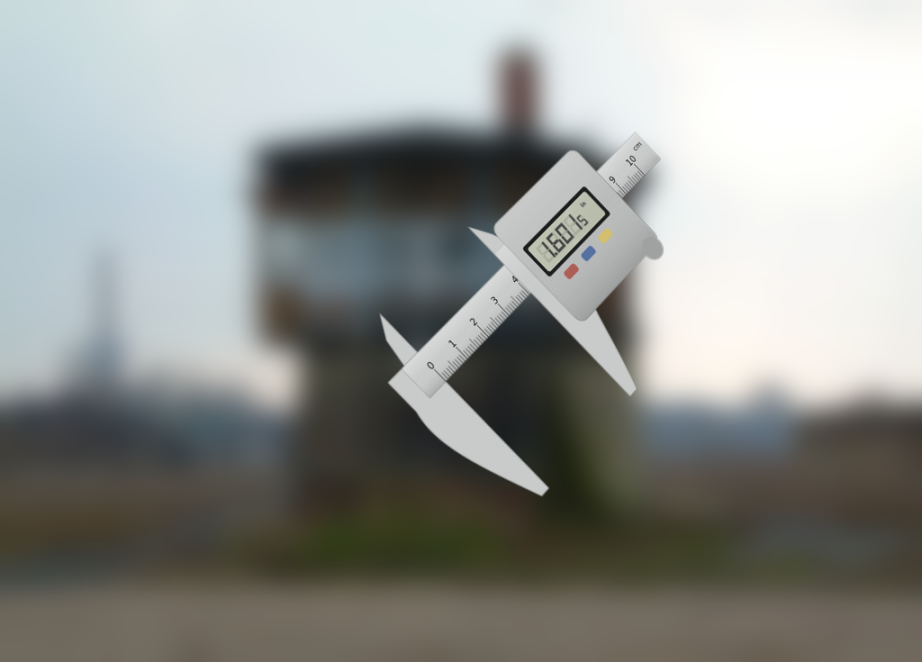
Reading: {"value": 1.6015, "unit": "in"}
